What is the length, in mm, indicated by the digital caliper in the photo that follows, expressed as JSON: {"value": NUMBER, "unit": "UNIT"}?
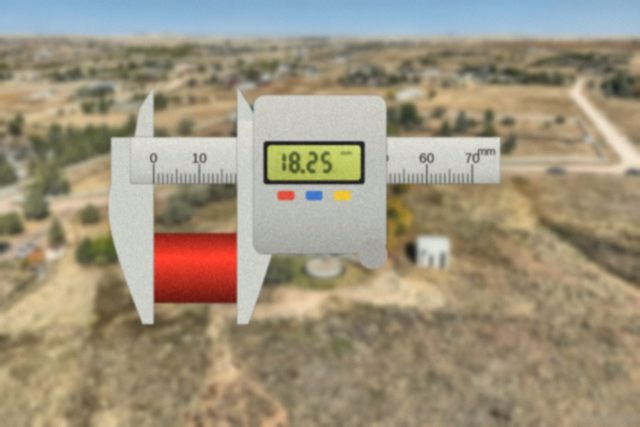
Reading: {"value": 18.25, "unit": "mm"}
